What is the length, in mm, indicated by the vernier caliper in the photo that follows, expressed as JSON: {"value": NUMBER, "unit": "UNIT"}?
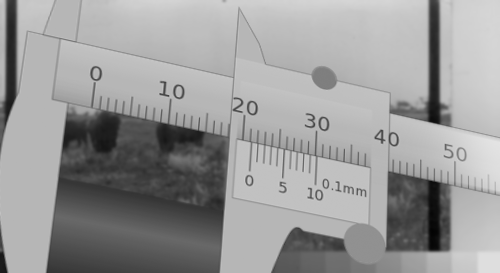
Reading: {"value": 21.2, "unit": "mm"}
